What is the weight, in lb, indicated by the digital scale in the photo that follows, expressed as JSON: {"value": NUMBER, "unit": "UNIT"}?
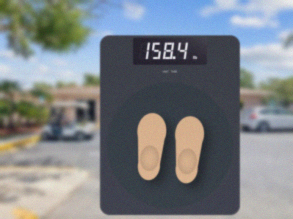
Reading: {"value": 158.4, "unit": "lb"}
